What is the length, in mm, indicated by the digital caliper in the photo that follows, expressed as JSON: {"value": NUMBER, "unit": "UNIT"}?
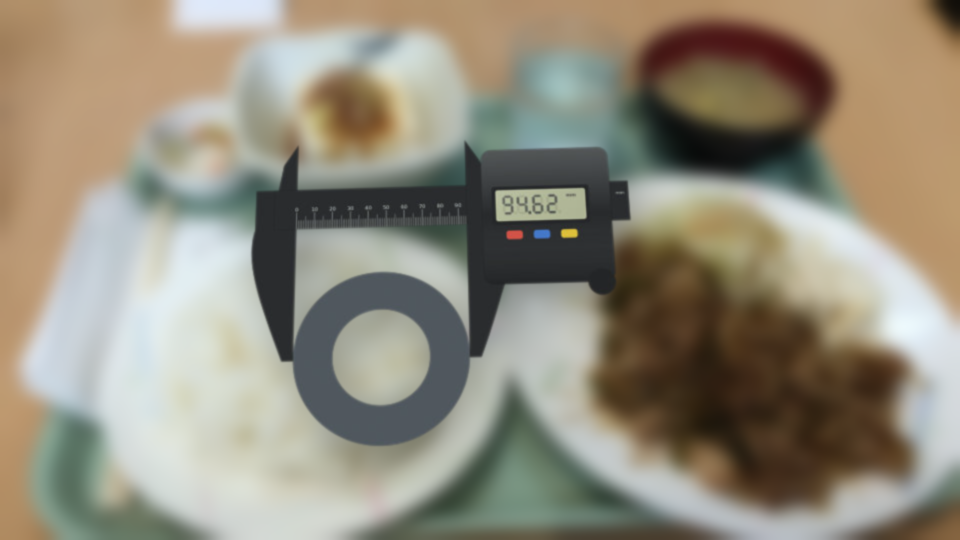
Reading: {"value": 94.62, "unit": "mm"}
